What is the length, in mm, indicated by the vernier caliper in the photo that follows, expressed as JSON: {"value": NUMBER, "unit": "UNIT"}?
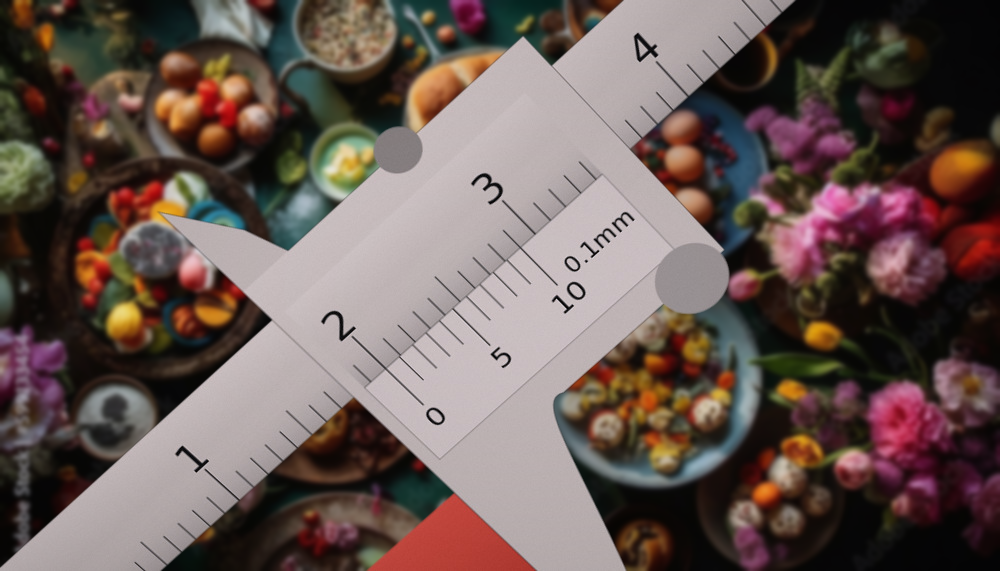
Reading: {"value": 20.0, "unit": "mm"}
